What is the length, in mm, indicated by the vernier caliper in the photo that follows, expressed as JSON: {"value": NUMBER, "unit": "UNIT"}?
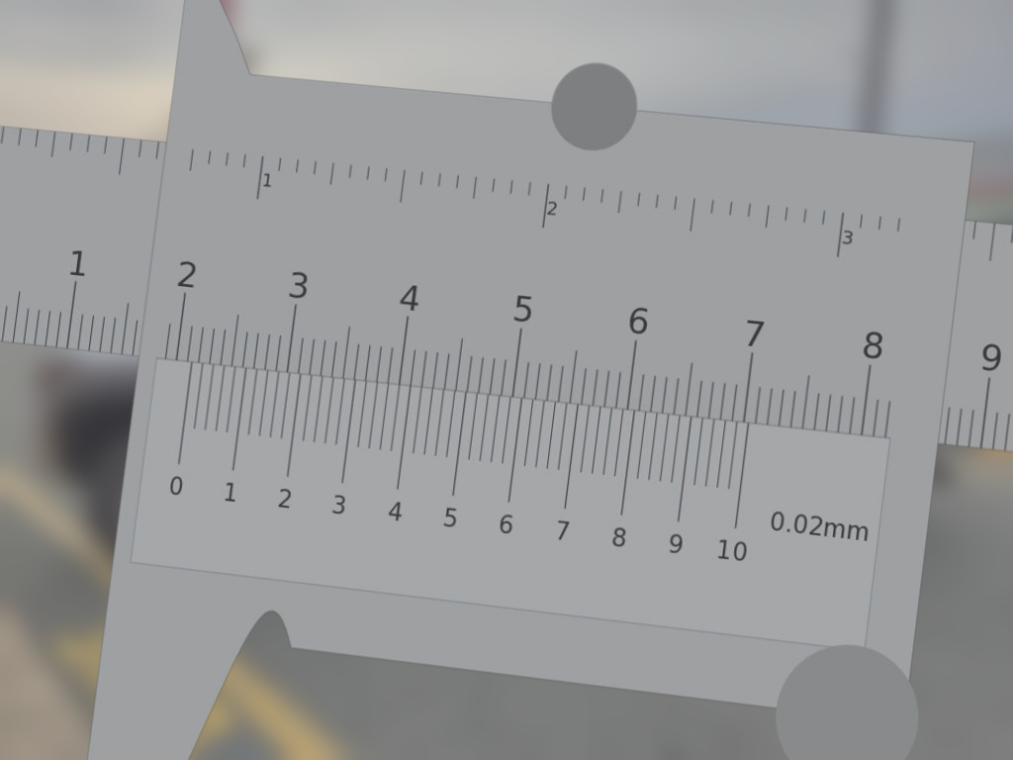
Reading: {"value": 21.4, "unit": "mm"}
